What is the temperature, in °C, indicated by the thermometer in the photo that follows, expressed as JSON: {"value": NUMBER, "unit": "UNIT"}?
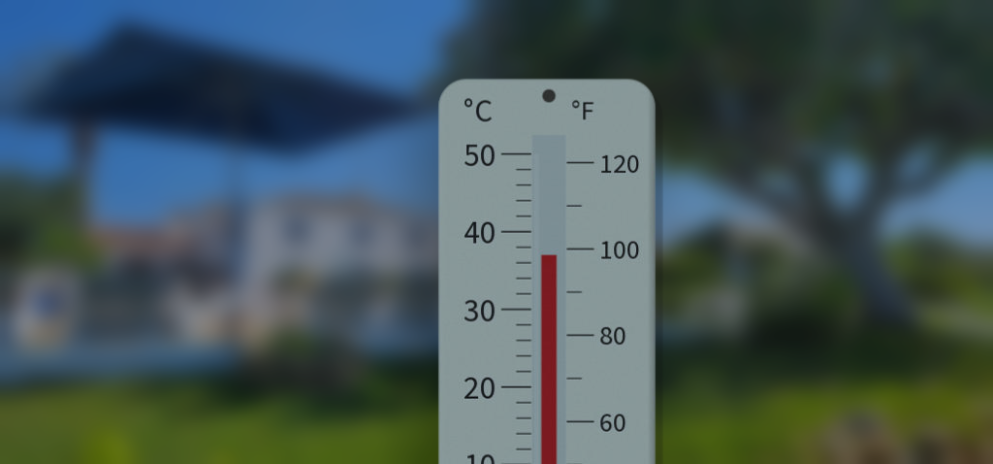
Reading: {"value": 37, "unit": "°C"}
